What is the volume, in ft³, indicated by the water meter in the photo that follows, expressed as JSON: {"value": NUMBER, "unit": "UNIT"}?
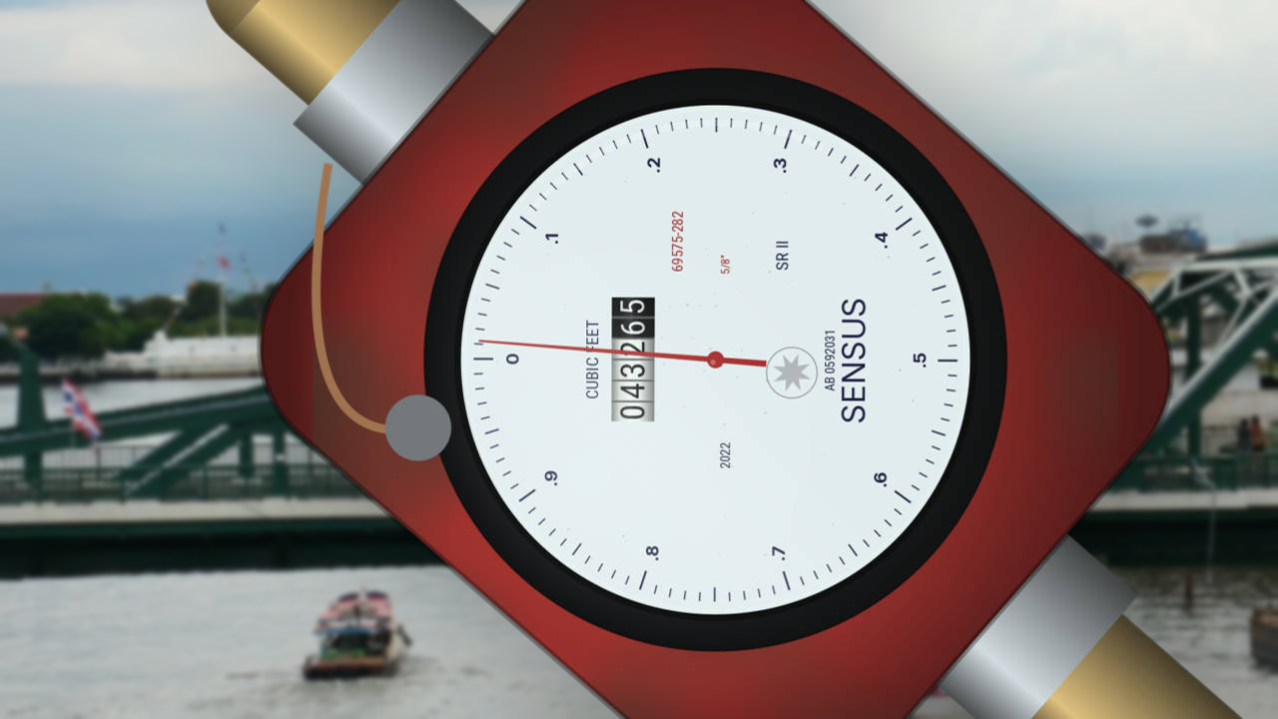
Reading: {"value": 43265.01, "unit": "ft³"}
